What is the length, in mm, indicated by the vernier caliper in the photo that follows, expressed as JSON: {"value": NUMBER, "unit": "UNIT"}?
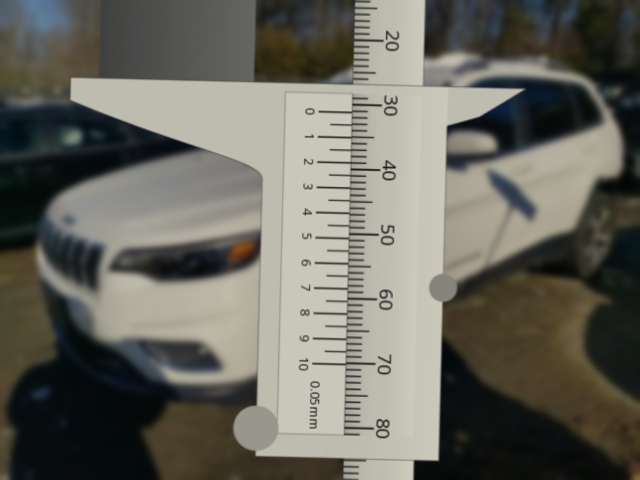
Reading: {"value": 31.2, "unit": "mm"}
